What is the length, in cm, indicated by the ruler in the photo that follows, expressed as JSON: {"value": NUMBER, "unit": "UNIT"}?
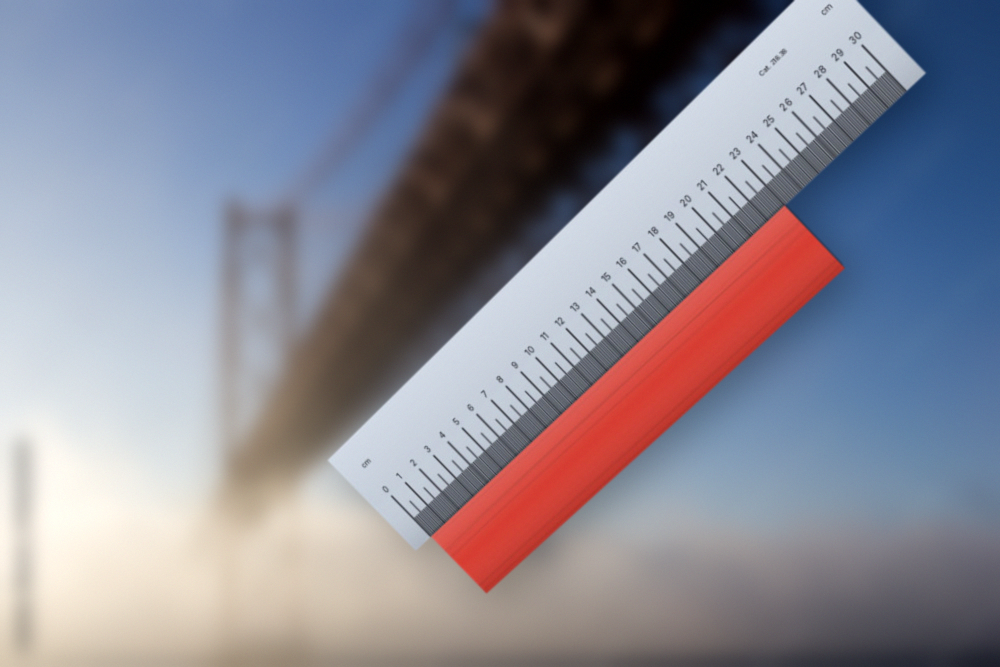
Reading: {"value": 23, "unit": "cm"}
